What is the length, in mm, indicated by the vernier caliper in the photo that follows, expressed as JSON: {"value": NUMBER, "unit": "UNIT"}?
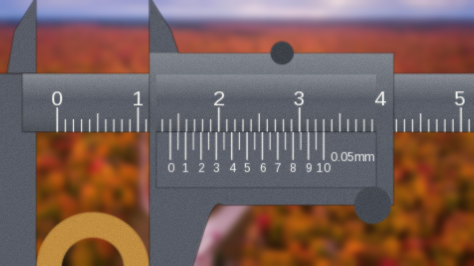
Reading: {"value": 14.0, "unit": "mm"}
